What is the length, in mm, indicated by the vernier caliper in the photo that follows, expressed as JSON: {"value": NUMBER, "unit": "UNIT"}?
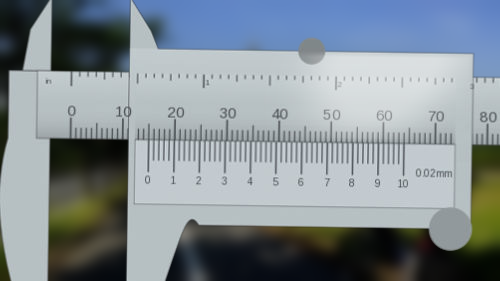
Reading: {"value": 15.0, "unit": "mm"}
